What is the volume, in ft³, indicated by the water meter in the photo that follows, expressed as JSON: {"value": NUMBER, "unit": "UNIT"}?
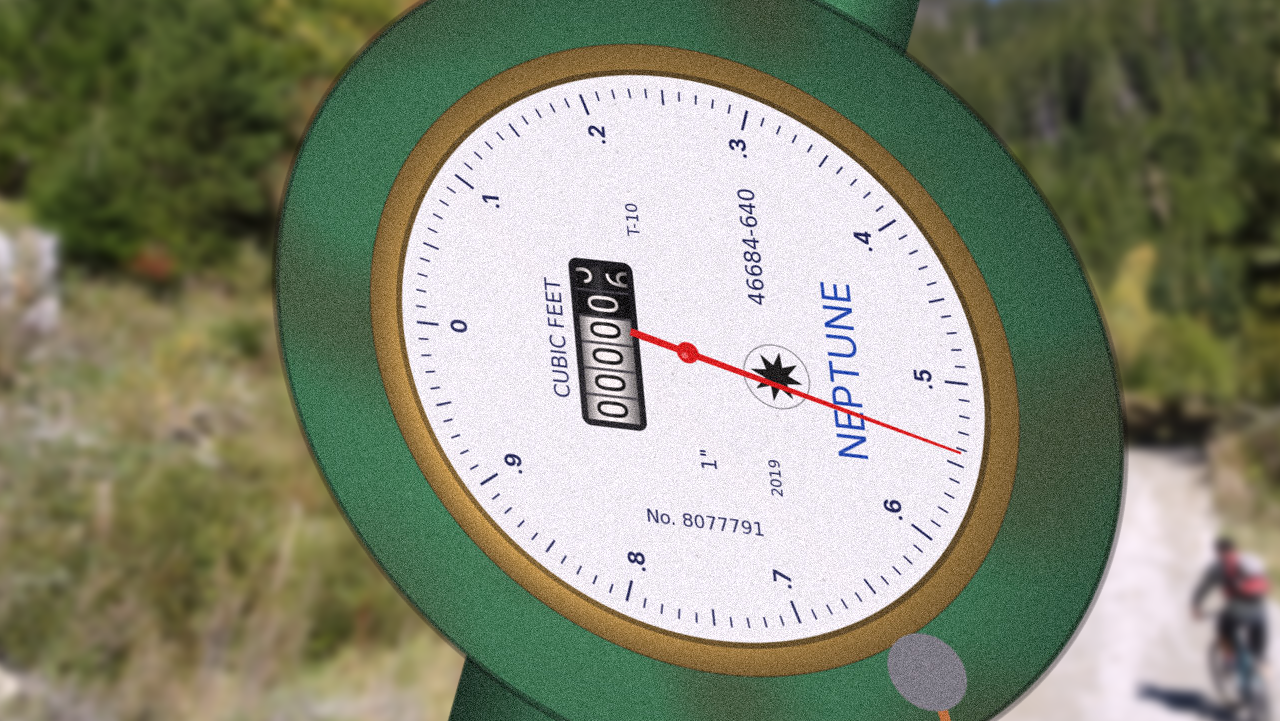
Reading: {"value": 5.54, "unit": "ft³"}
